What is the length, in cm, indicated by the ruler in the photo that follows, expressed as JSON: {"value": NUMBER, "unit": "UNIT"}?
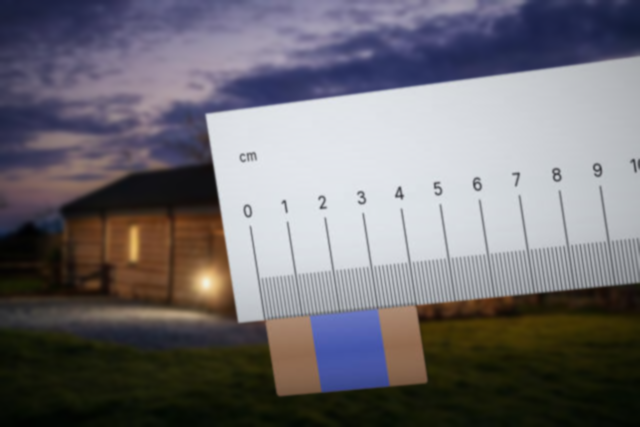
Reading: {"value": 4, "unit": "cm"}
